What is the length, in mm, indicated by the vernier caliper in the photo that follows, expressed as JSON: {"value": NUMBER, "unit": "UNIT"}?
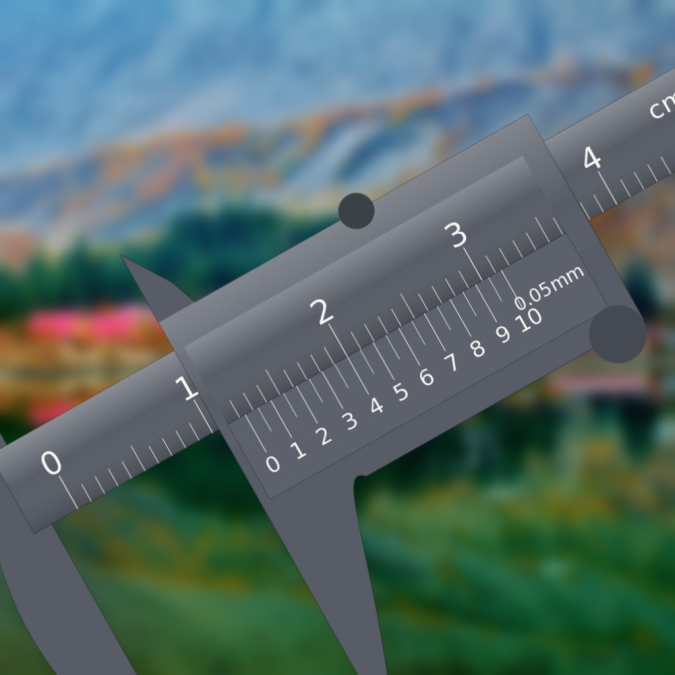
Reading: {"value": 12.4, "unit": "mm"}
